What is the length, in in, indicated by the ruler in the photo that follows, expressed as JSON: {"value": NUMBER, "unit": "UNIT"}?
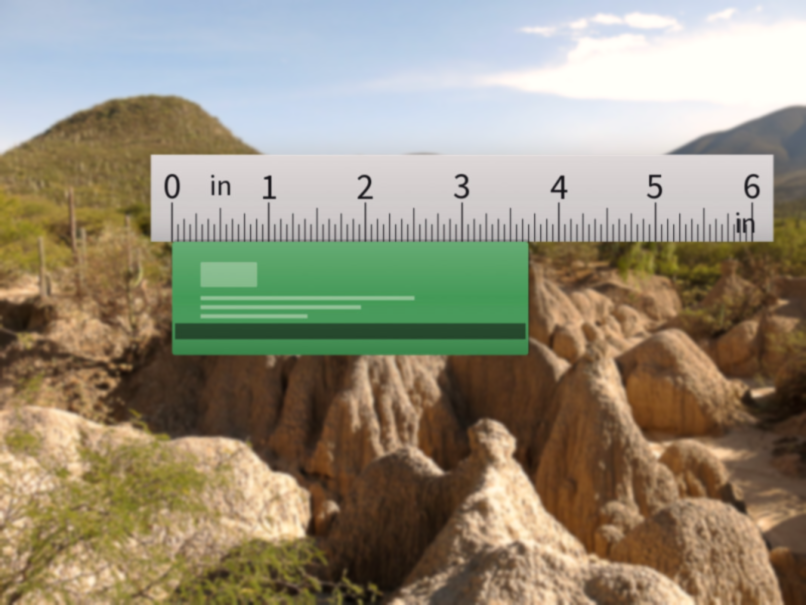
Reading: {"value": 3.6875, "unit": "in"}
